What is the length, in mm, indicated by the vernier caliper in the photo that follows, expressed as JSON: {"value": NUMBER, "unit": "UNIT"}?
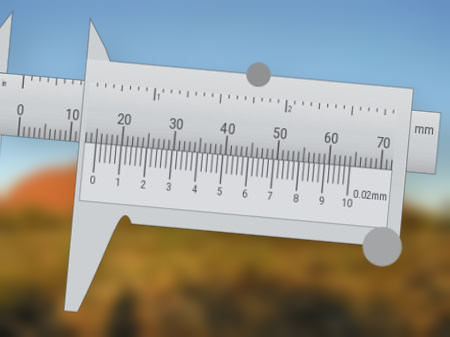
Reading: {"value": 15.0, "unit": "mm"}
